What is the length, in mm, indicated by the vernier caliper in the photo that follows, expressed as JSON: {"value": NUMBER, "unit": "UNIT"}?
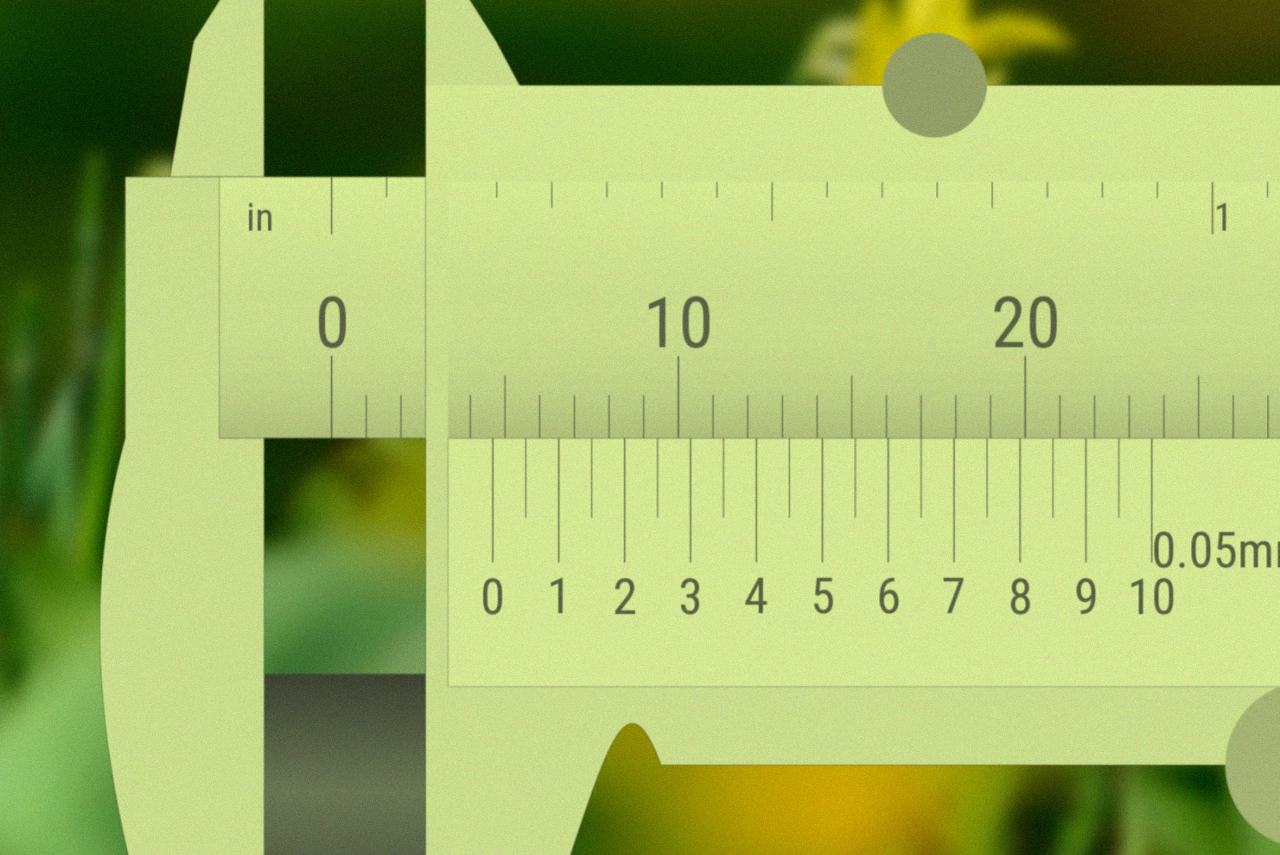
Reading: {"value": 4.65, "unit": "mm"}
